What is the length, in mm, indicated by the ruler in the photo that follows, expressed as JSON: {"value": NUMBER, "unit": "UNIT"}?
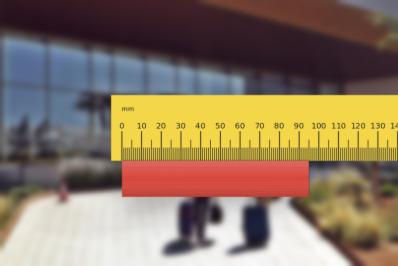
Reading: {"value": 95, "unit": "mm"}
